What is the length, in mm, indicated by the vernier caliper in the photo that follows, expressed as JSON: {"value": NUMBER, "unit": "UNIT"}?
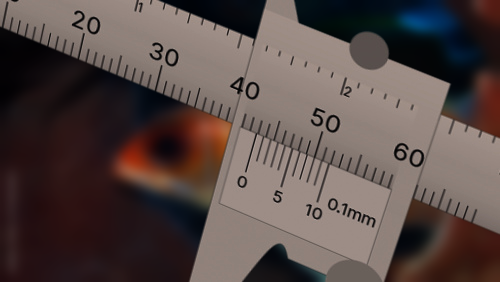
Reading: {"value": 42.8, "unit": "mm"}
